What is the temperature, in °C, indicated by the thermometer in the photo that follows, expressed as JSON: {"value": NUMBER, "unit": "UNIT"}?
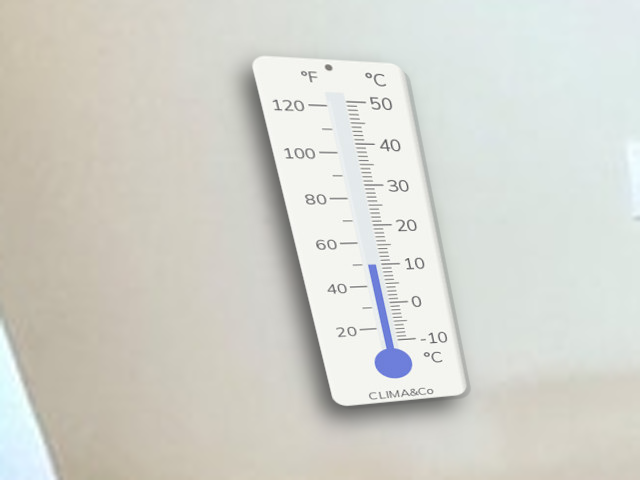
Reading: {"value": 10, "unit": "°C"}
